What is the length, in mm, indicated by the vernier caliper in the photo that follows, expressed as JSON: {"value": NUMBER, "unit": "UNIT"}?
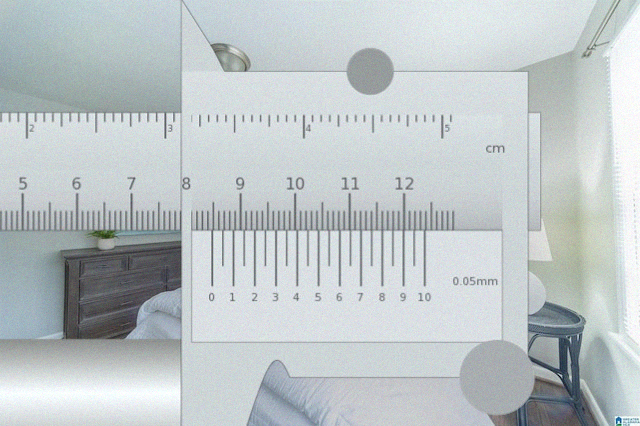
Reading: {"value": 84.8, "unit": "mm"}
